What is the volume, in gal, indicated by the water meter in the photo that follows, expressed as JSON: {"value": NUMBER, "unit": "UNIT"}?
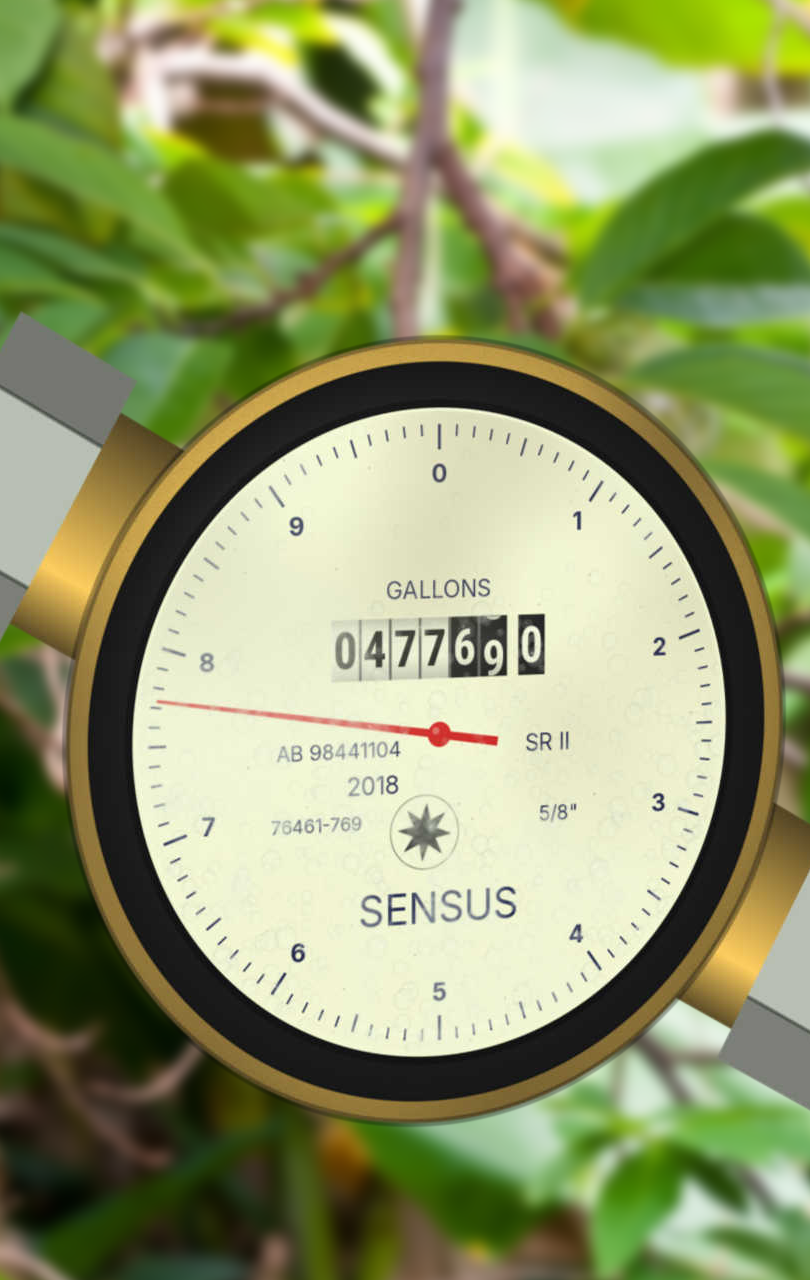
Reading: {"value": 477687.7, "unit": "gal"}
